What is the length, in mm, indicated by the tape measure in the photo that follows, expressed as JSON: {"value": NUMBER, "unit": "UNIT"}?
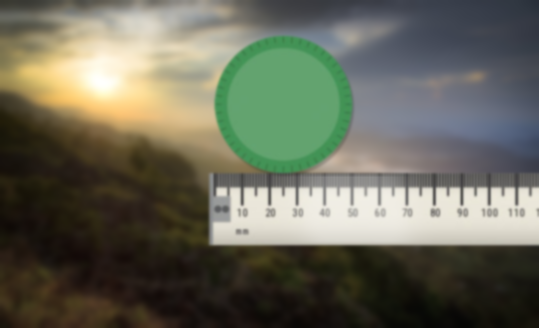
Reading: {"value": 50, "unit": "mm"}
